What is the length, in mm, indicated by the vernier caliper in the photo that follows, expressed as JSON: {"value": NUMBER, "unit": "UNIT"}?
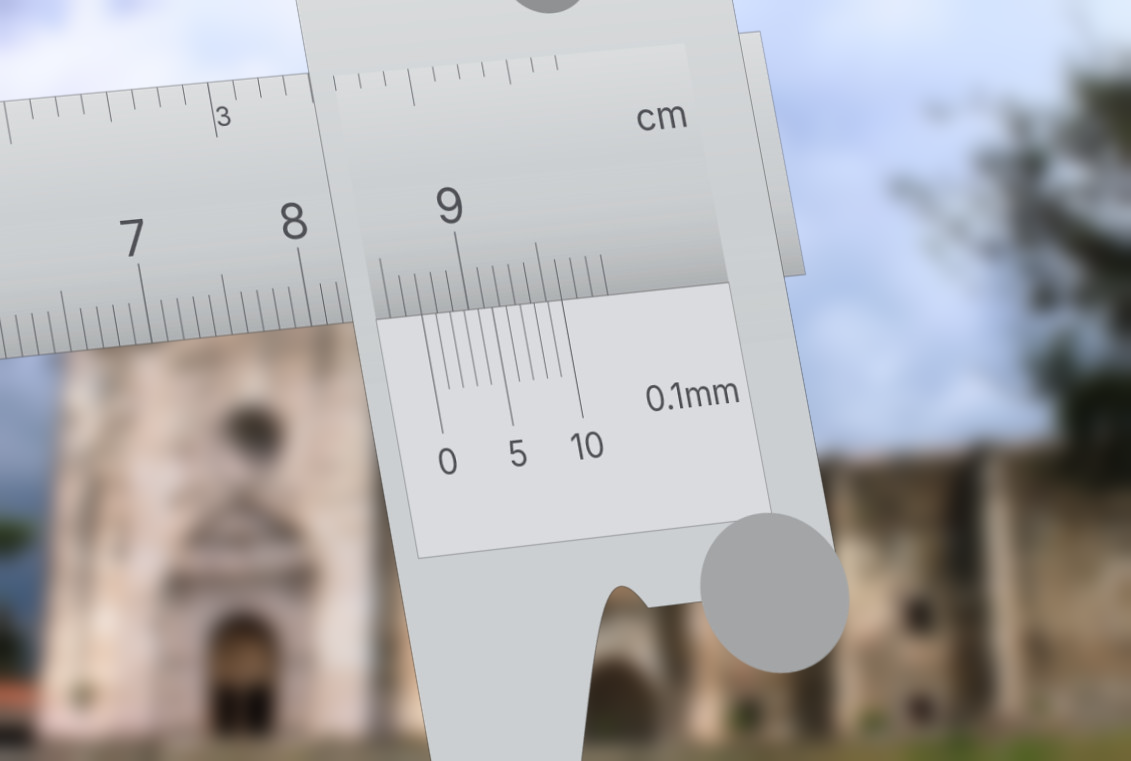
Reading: {"value": 87.0, "unit": "mm"}
